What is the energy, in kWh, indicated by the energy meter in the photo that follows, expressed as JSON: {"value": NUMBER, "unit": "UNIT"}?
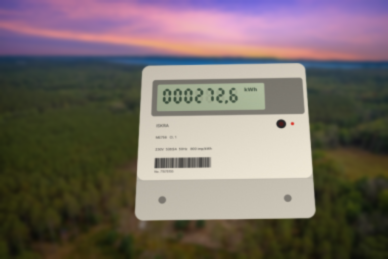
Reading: {"value": 272.6, "unit": "kWh"}
